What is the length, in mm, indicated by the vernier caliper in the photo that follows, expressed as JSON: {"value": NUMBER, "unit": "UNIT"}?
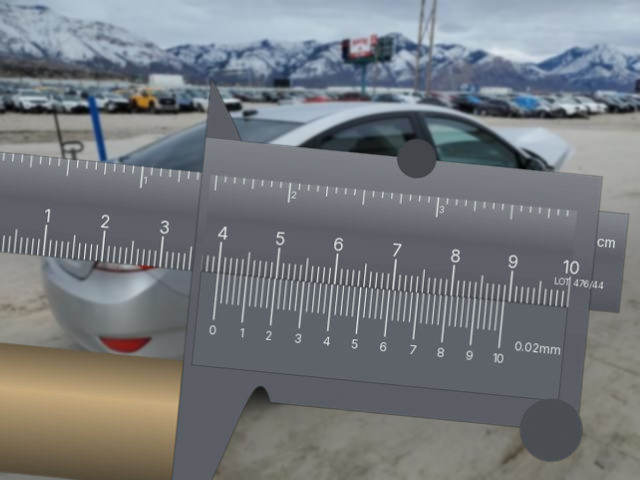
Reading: {"value": 40.0, "unit": "mm"}
